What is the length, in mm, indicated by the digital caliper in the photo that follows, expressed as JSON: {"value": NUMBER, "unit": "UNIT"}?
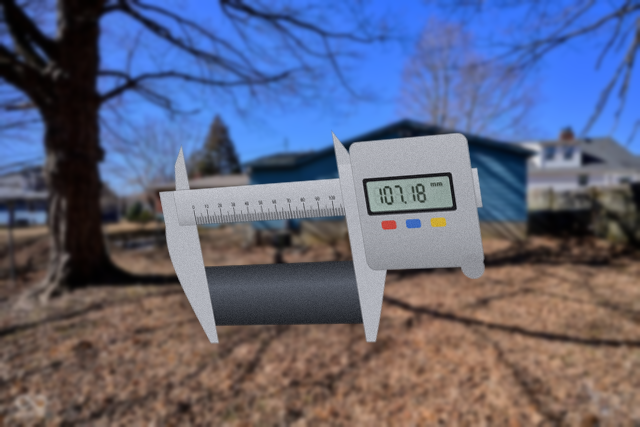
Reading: {"value": 107.18, "unit": "mm"}
